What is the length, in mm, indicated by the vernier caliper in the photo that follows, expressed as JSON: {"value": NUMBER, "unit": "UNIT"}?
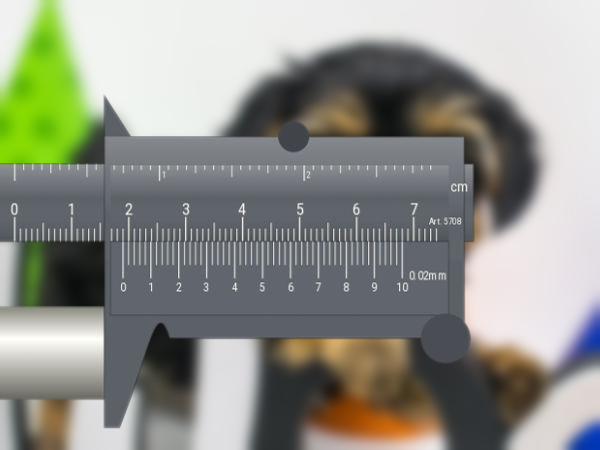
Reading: {"value": 19.0, "unit": "mm"}
